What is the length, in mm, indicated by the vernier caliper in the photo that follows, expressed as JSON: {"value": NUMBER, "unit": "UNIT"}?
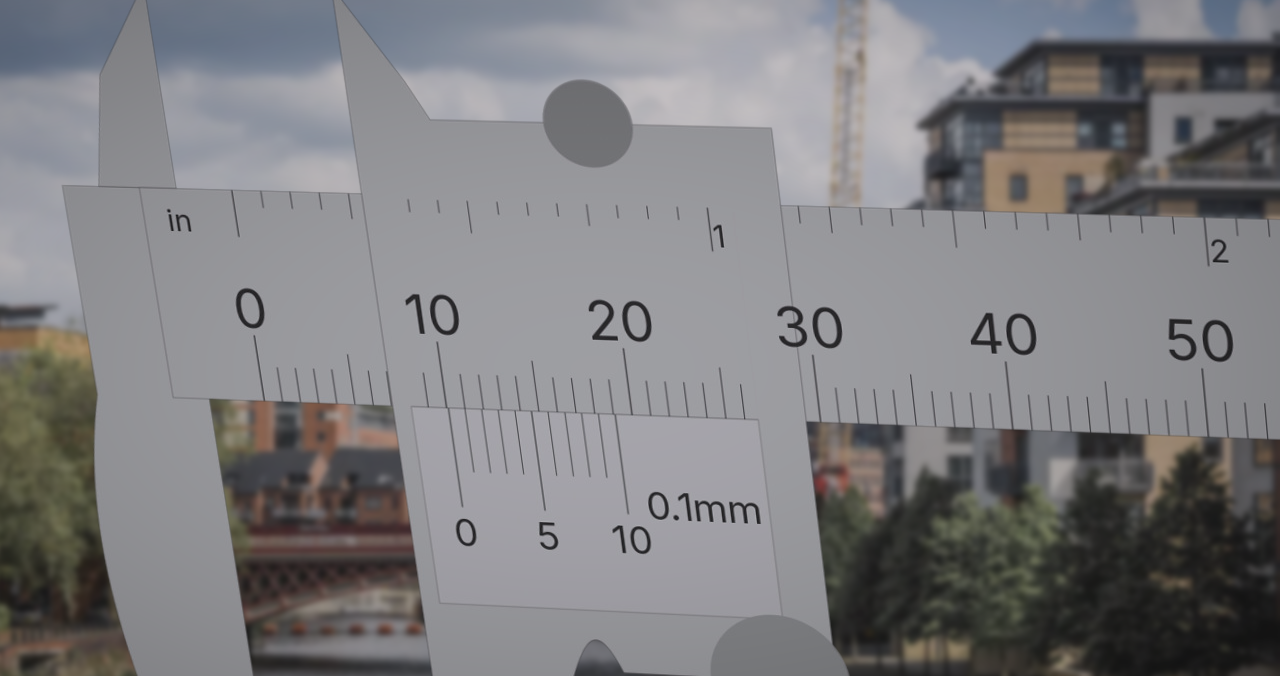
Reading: {"value": 10.1, "unit": "mm"}
